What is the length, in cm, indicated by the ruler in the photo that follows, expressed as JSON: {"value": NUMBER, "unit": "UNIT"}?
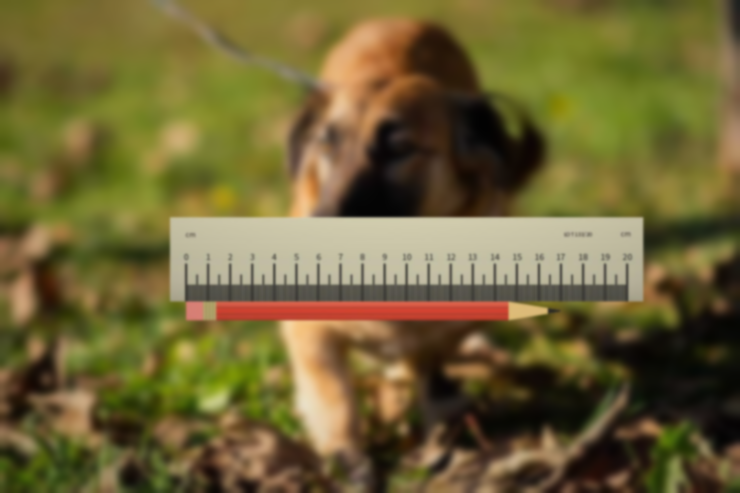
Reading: {"value": 17, "unit": "cm"}
